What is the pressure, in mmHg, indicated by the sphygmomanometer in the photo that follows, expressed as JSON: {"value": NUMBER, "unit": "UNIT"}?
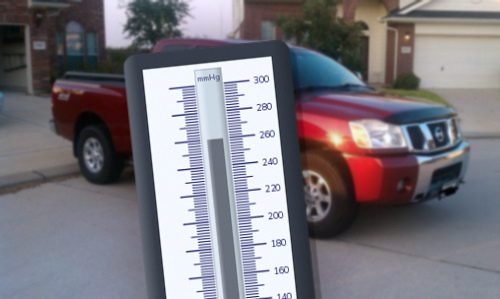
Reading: {"value": 260, "unit": "mmHg"}
